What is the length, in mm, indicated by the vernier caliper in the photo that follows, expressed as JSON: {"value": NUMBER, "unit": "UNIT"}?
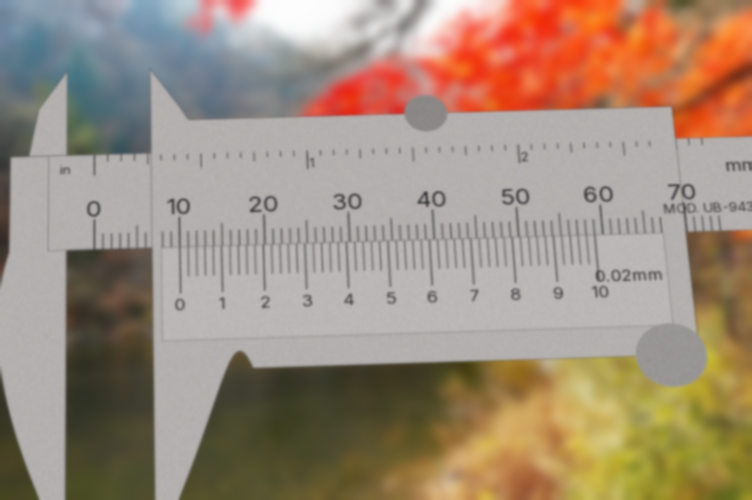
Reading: {"value": 10.0, "unit": "mm"}
